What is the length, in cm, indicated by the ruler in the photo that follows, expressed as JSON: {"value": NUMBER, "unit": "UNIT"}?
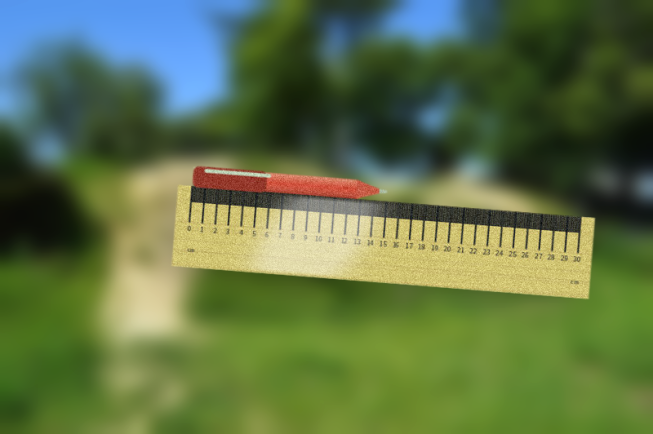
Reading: {"value": 15, "unit": "cm"}
